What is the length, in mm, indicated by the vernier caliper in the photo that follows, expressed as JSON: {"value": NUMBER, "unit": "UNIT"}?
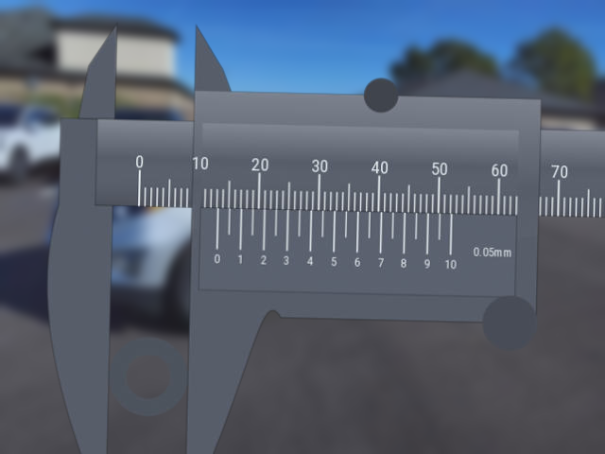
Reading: {"value": 13.2, "unit": "mm"}
